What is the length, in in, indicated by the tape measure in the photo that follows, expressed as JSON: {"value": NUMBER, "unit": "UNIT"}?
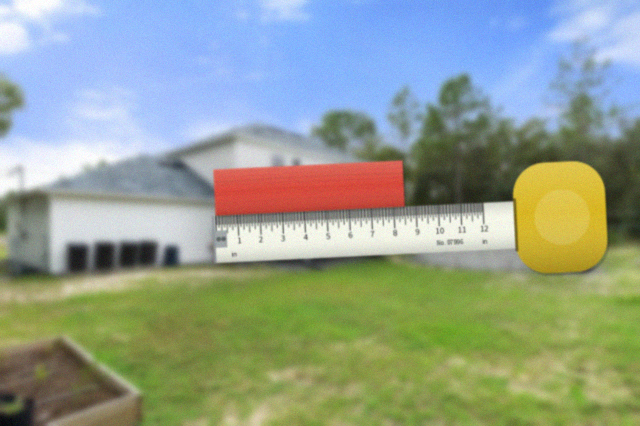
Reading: {"value": 8.5, "unit": "in"}
